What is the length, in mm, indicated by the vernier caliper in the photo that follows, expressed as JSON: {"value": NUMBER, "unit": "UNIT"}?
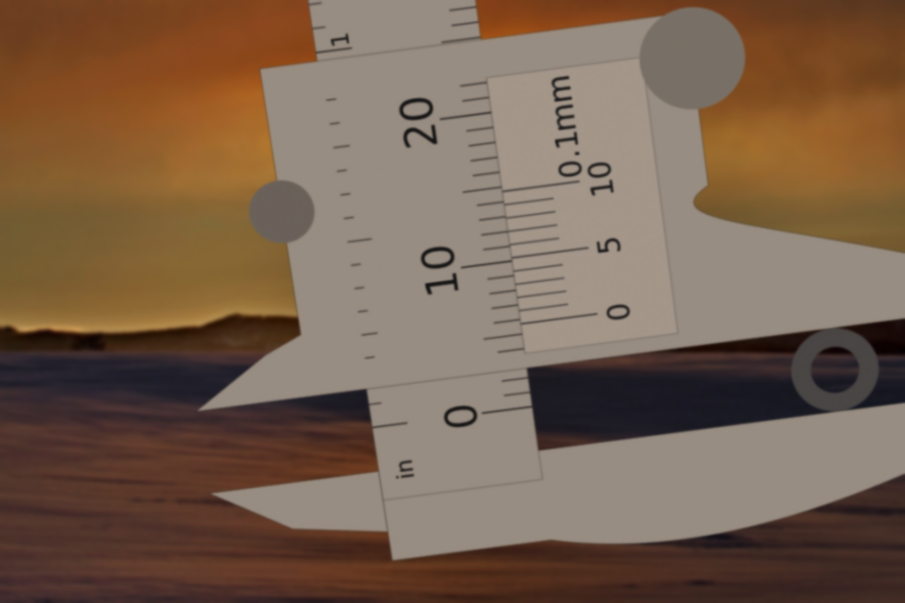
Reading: {"value": 5.7, "unit": "mm"}
